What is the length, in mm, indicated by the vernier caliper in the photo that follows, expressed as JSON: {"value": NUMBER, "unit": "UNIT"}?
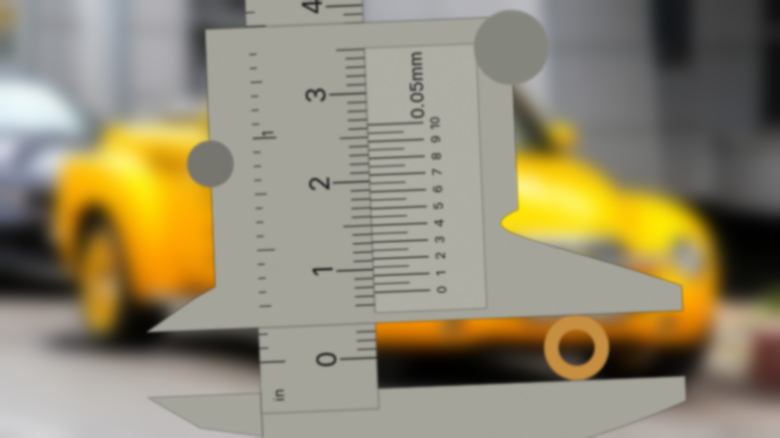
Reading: {"value": 7.4, "unit": "mm"}
